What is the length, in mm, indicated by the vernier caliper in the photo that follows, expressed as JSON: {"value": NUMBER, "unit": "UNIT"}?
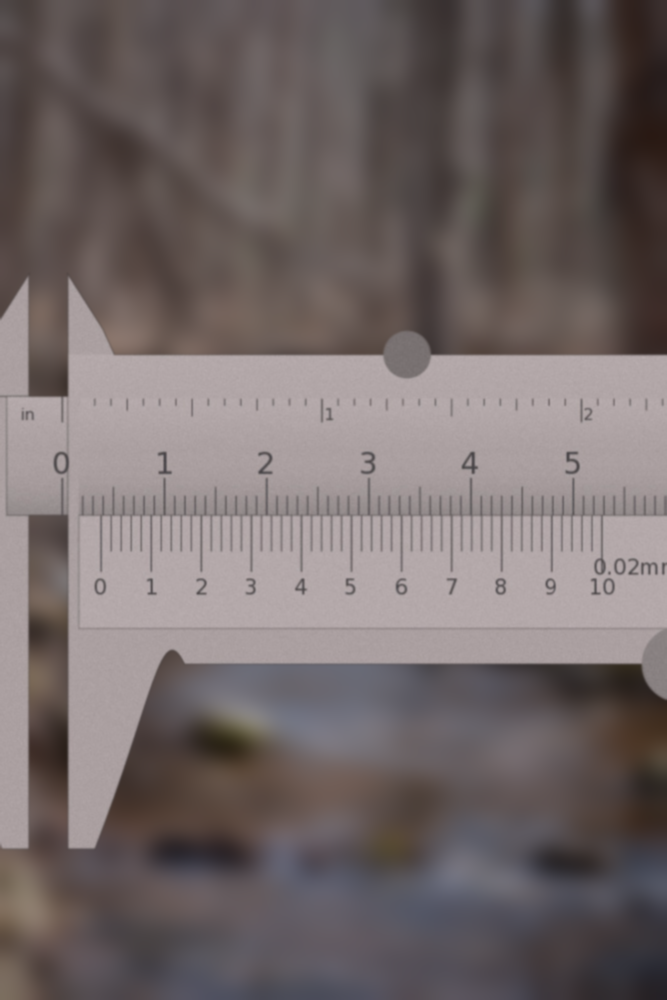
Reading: {"value": 3.8, "unit": "mm"}
